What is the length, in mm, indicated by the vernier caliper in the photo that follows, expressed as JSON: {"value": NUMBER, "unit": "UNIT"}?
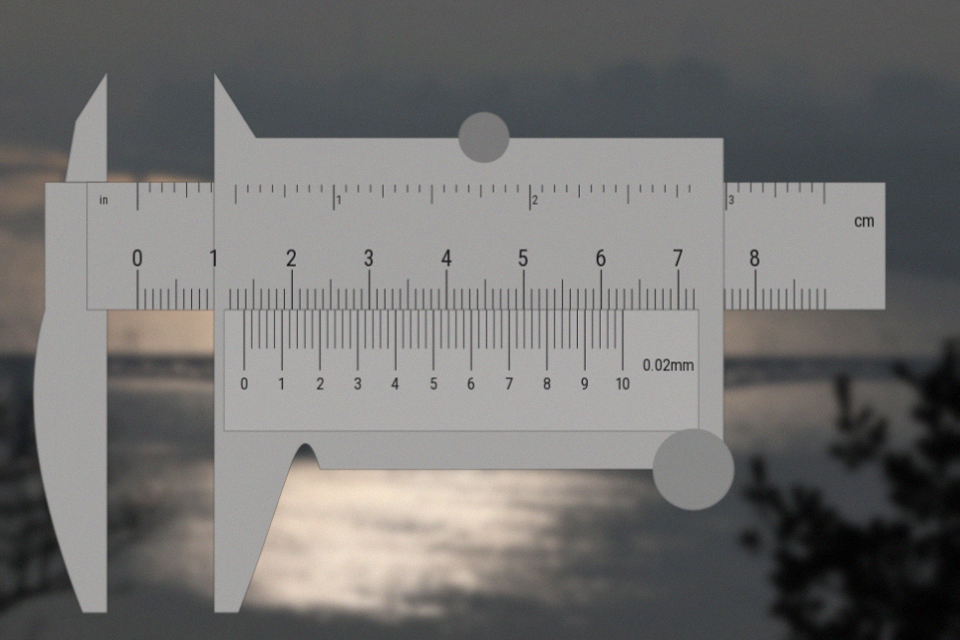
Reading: {"value": 13.8, "unit": "mm"}
